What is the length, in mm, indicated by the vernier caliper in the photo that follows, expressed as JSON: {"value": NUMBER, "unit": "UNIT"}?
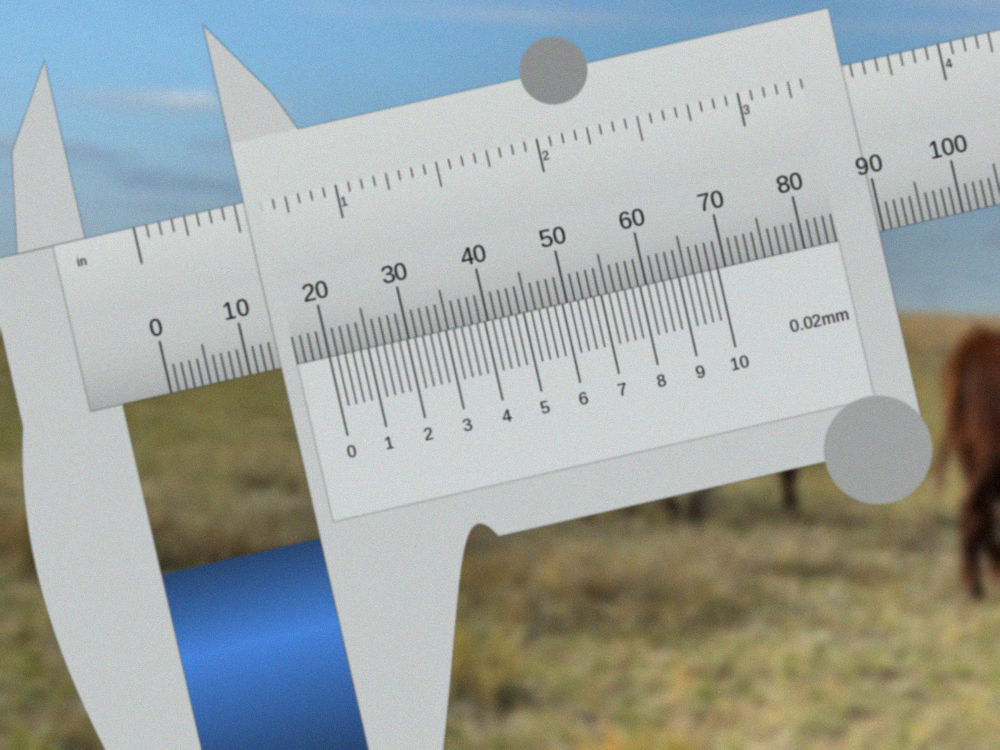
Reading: {"value": 20.0, "unit": "mm"}
